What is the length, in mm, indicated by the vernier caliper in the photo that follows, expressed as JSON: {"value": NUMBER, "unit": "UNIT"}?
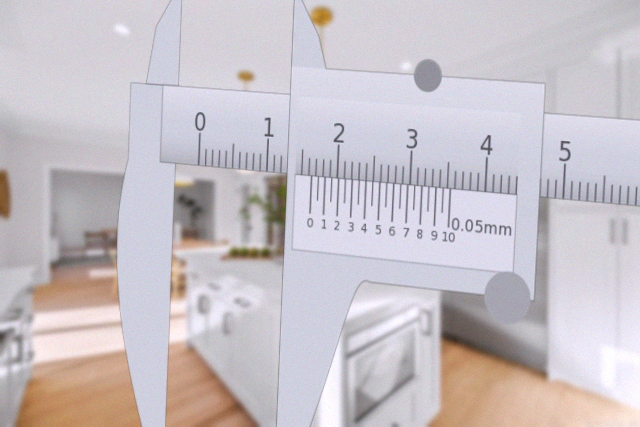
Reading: {"value": 16.4, "unit": "mm"}
